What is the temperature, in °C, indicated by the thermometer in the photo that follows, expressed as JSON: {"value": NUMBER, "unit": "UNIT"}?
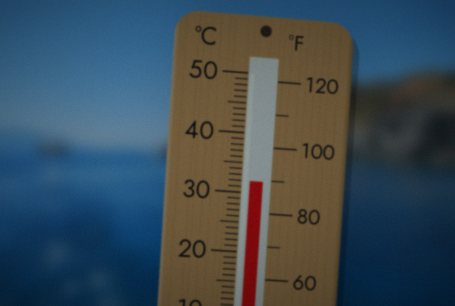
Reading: {"value": 32, "unit": "°C"}
